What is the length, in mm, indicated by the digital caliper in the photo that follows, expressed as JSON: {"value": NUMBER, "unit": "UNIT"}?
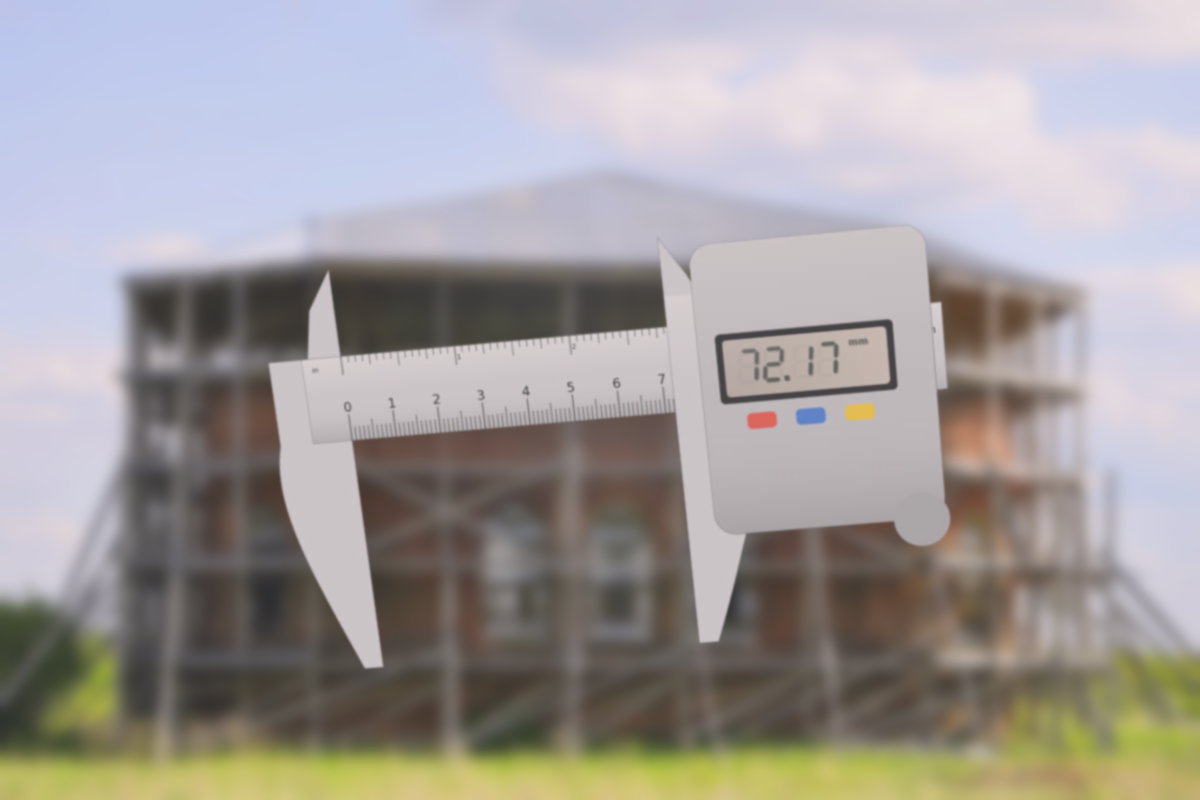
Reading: {"value": 72.17, "unit": "mm"}
